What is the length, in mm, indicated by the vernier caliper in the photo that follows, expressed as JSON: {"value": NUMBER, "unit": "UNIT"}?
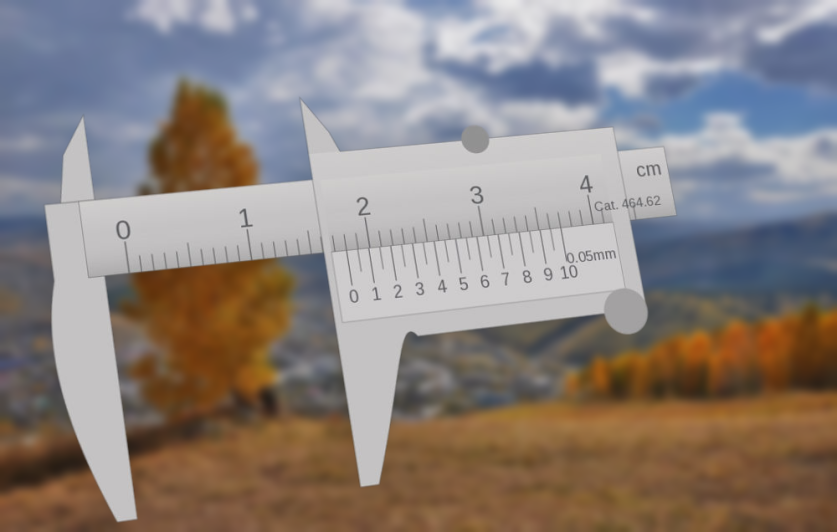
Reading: {"value": 18.0, "unit": "mm"}
